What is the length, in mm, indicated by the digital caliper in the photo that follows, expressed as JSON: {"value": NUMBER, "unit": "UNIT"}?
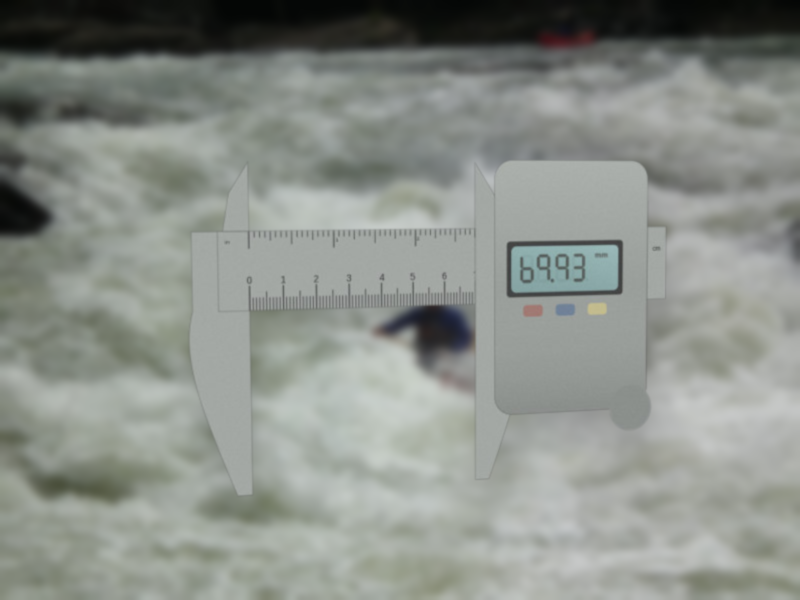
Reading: {"value": 69.93, "unit": "mm"}
